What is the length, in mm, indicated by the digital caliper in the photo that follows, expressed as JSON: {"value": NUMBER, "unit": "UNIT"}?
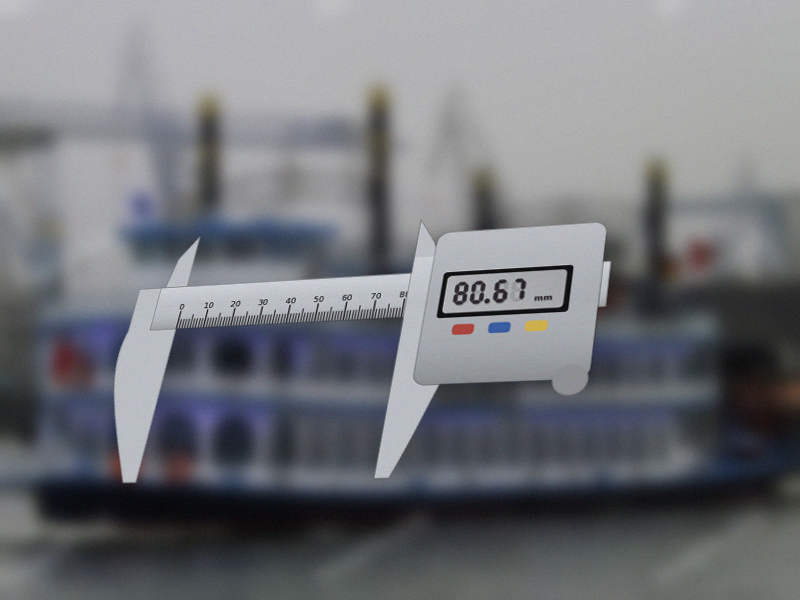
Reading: {"value": 80.67, "unit": "mm"}
